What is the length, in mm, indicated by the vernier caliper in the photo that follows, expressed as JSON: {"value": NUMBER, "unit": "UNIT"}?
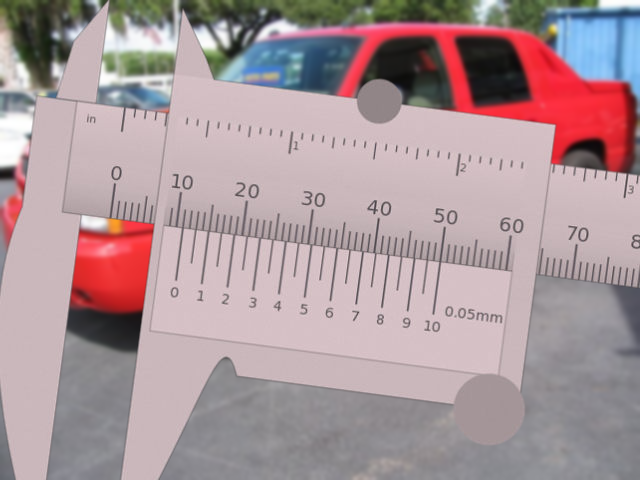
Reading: {"value": 11.0, "unit": "mm"}
